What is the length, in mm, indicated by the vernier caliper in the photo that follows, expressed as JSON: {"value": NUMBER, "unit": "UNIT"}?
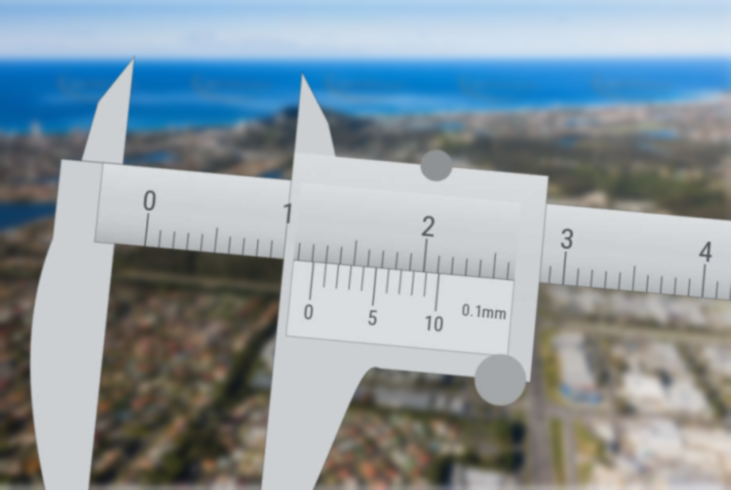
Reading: {"value": 12.1, "unit": "mm"}
